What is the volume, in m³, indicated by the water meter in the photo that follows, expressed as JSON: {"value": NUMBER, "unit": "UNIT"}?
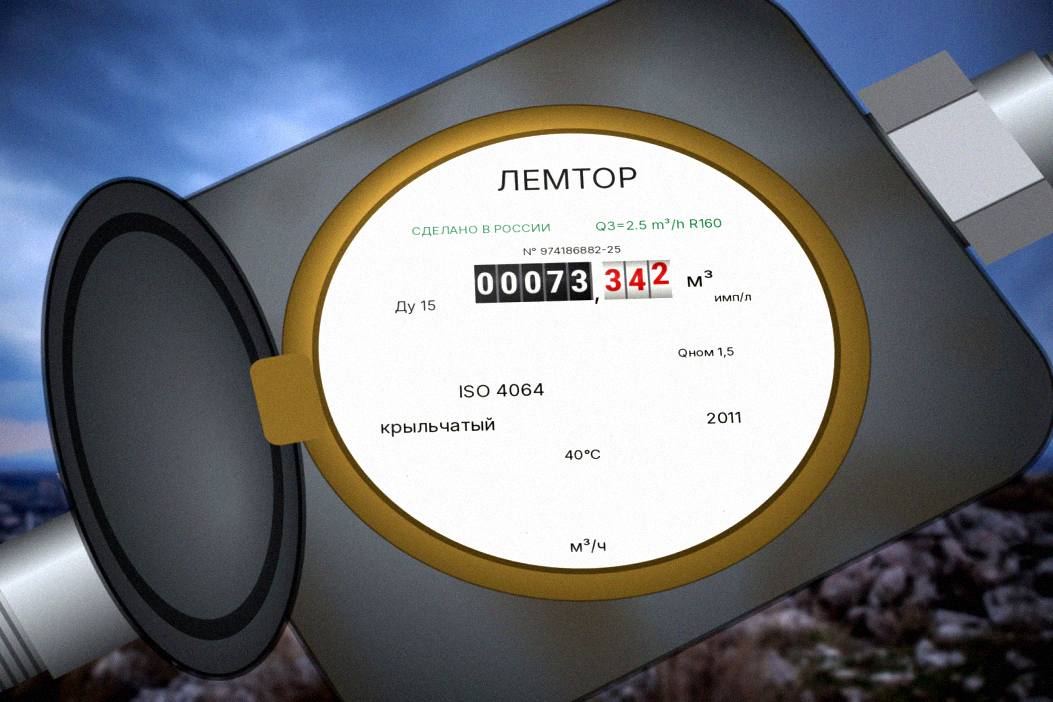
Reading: {"value": 73.342, "unit": "m³"}
